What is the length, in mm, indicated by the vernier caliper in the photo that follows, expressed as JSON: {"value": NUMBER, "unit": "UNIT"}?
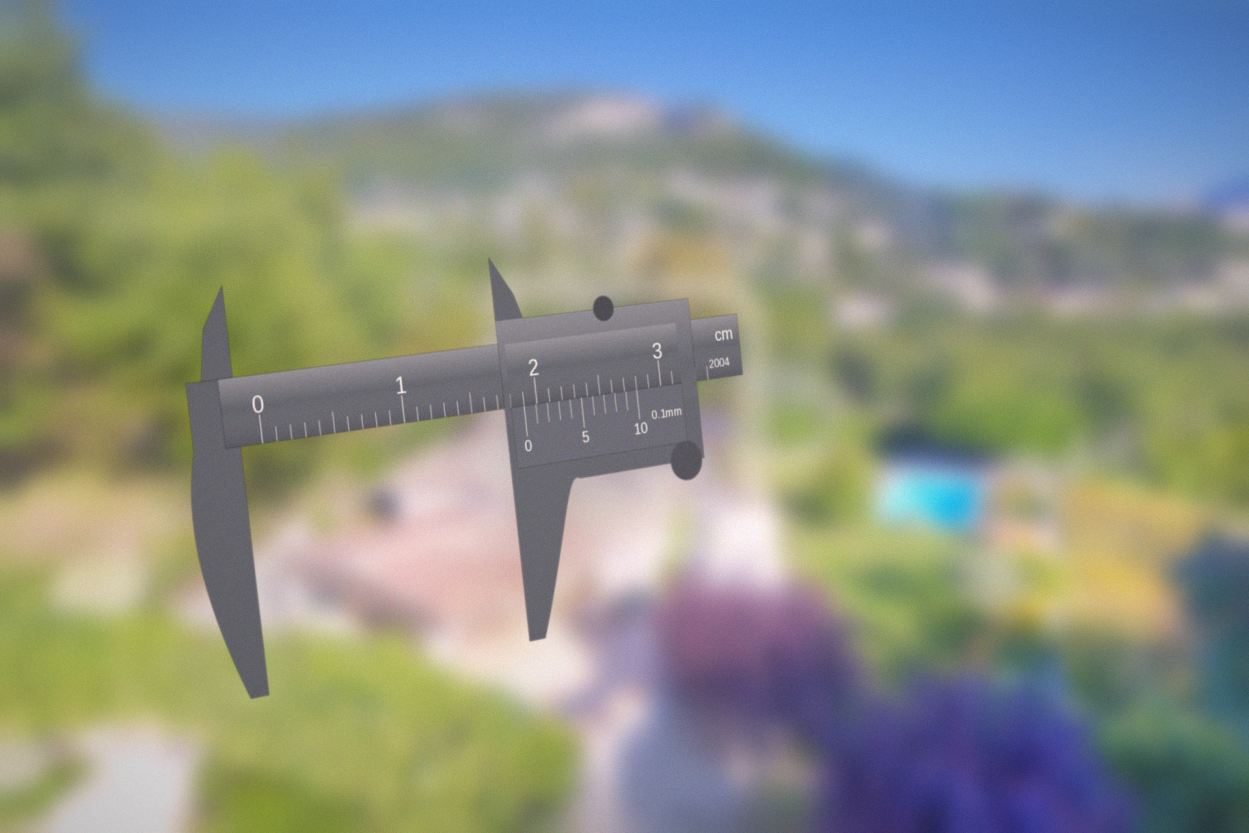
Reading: {"value": 19.0, "unit": "mm"}
